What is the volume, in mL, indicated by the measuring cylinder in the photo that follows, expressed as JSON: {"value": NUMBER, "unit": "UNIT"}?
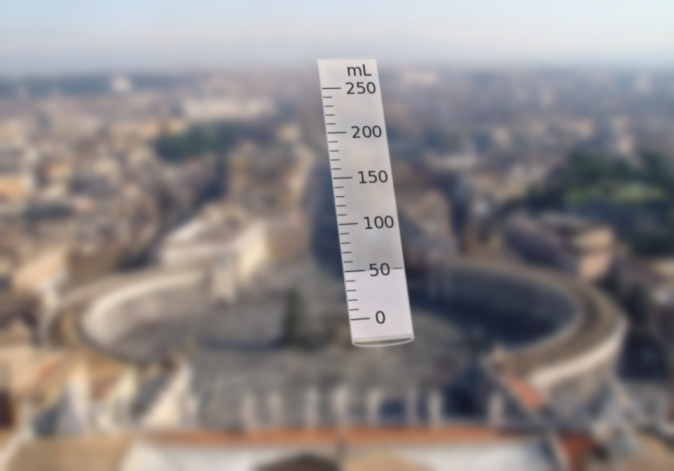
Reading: {"value": 50, "unit": "mL"}
